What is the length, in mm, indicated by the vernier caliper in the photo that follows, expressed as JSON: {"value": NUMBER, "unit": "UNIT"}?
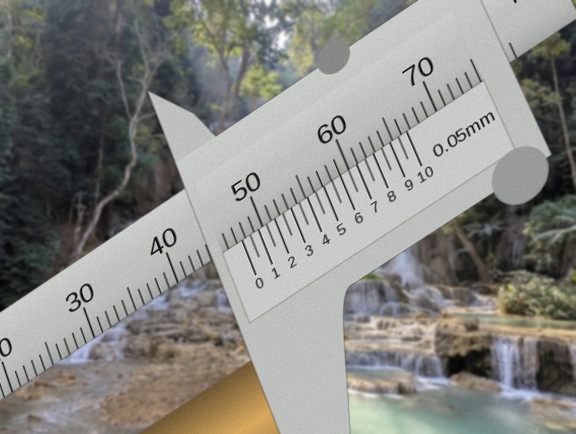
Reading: {"value": 47.6, "unit": "mm"}
